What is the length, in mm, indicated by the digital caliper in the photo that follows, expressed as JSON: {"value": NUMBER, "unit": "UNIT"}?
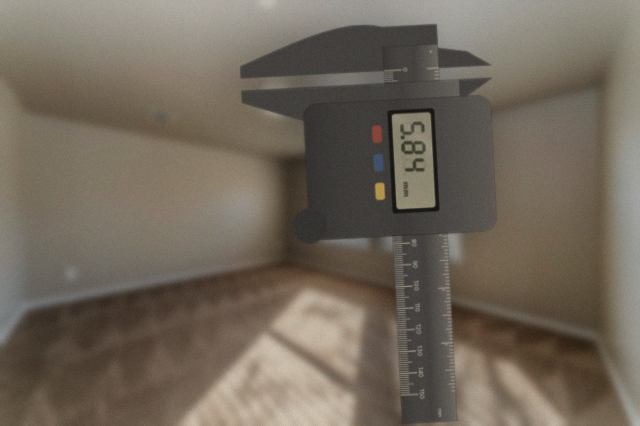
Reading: {"value": 5.84, "unit": "mm"}
